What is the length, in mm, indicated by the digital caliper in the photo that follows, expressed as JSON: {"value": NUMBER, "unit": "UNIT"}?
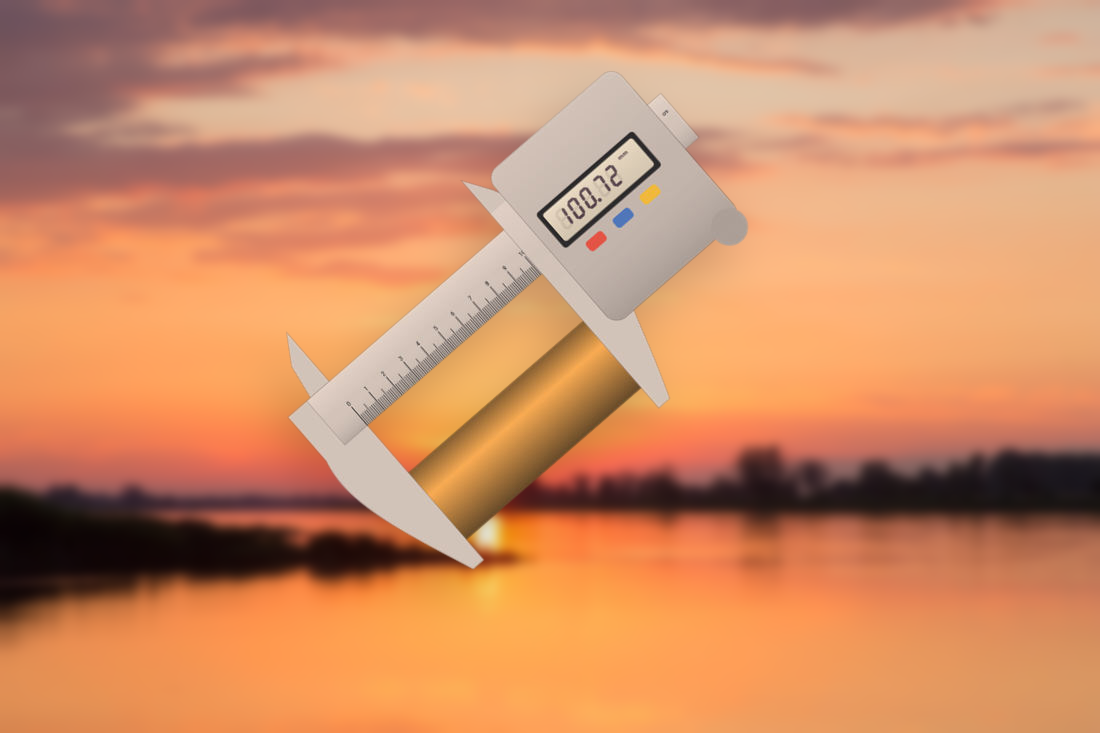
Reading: {"value": 100.72, "unit": "mm"}
